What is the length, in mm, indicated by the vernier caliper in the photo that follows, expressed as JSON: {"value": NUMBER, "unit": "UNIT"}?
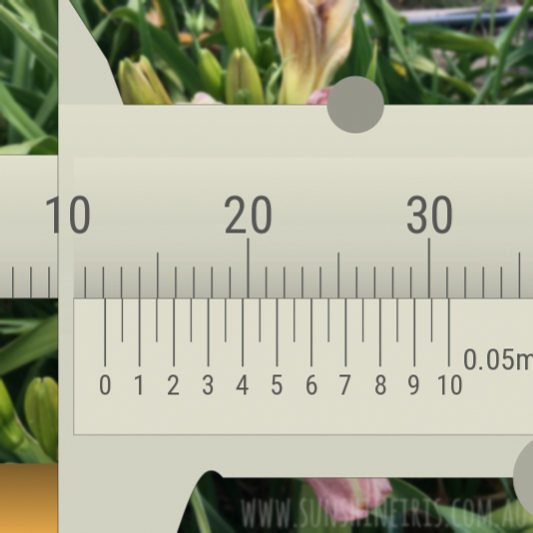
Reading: {"value": 12.1, "unit": "mm"}
